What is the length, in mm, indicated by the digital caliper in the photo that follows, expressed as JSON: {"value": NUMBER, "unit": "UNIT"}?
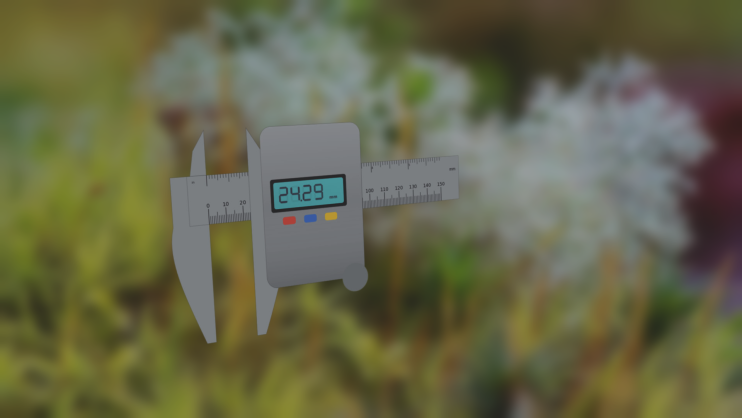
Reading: {"value": 24.29, "unit": "mm"}
